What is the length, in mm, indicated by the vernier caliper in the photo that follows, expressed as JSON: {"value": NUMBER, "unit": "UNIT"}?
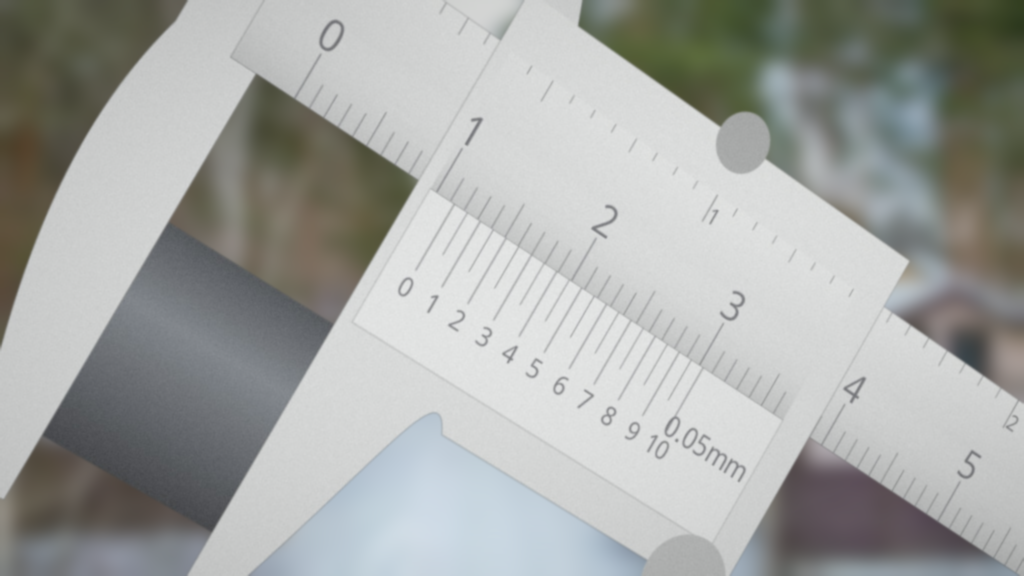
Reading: {"value": 11.3, "unit": "mm"}
